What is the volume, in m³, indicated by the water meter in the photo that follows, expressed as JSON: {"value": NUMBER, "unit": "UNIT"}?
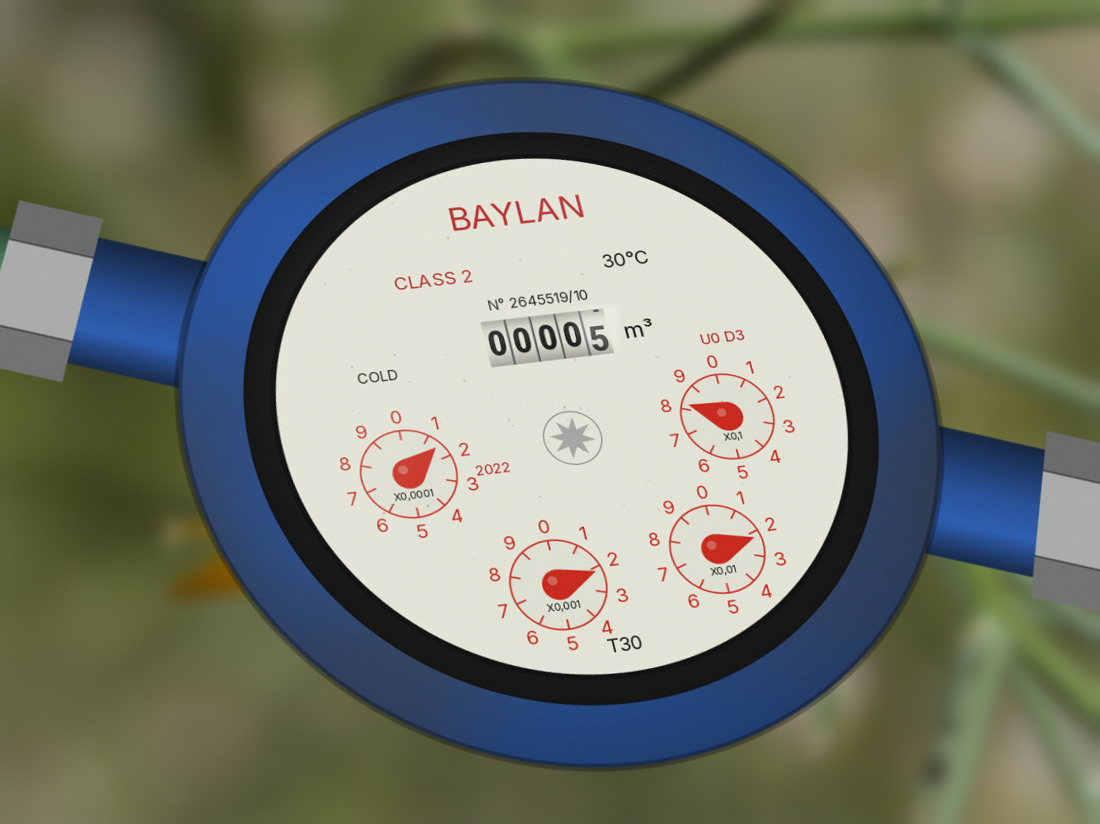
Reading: {"value": 4.8221, "unit": "m³"}
